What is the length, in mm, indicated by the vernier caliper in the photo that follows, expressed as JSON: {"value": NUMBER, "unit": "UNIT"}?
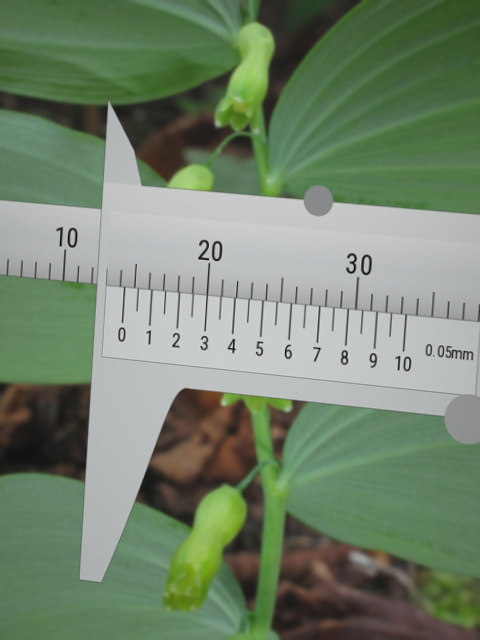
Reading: {"value": 14.3, "unit": "mm"}
